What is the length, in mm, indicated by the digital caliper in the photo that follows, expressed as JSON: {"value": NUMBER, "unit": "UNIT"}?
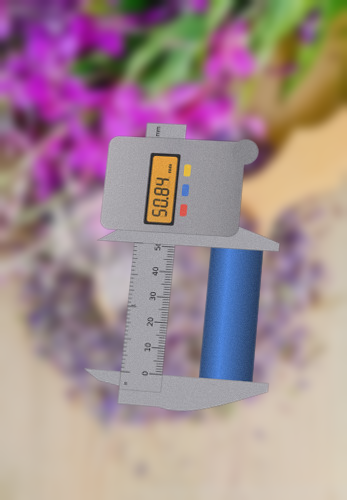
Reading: {"value": 50.84, "unit": "mm"}
